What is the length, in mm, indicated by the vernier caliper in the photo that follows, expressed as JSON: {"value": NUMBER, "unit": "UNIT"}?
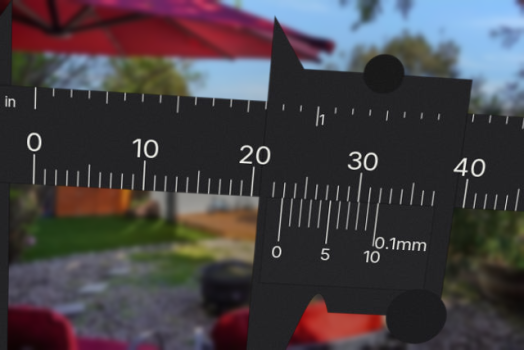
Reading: {"value": 22.9, "unit": "mm"}
